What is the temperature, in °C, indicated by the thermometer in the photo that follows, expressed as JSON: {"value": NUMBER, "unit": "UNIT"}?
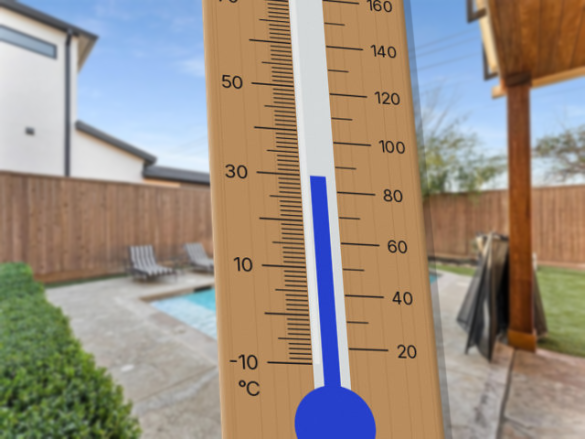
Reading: {"value": 30, "unit": "°C"}
